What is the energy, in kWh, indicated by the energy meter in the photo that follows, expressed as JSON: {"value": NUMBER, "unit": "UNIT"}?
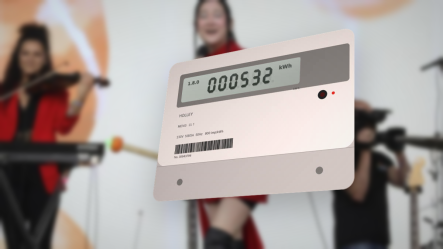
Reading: {"value": 532, "unit": "kWh"}
